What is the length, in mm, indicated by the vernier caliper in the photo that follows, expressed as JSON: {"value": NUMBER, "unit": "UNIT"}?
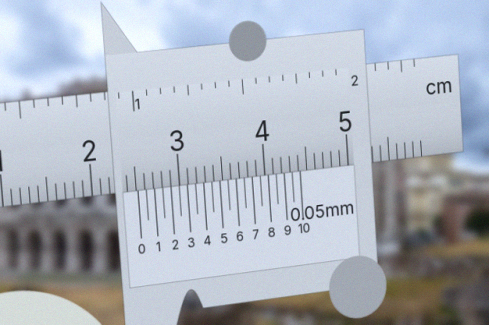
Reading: {"value": 25.2, "unit": "mm"}
